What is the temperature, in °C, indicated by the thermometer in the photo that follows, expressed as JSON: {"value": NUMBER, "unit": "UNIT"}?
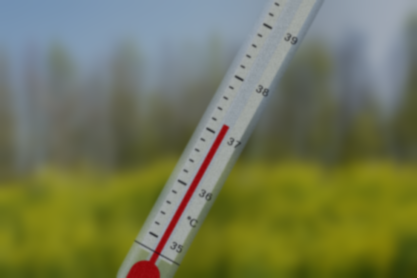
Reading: {"value": 37.2, "unit": "°C"}
